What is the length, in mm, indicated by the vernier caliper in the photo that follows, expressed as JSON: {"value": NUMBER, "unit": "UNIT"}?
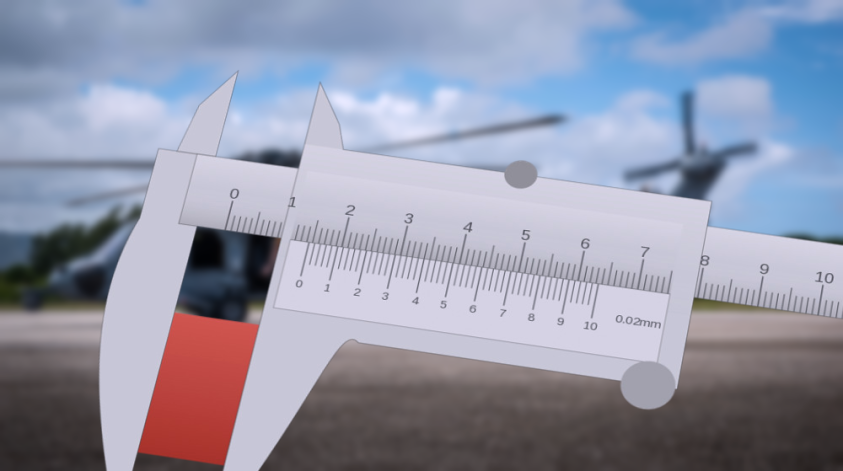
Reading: {"value": 14.4, "unit": "mm"}
